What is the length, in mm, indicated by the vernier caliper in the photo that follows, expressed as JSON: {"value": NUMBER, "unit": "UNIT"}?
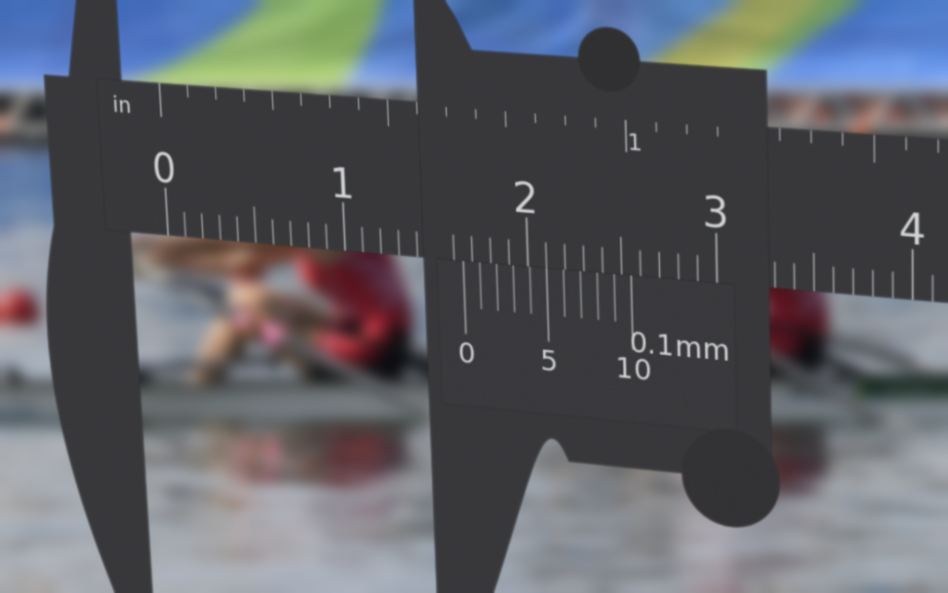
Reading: {"value": 16.5, "unit": "mm"}
